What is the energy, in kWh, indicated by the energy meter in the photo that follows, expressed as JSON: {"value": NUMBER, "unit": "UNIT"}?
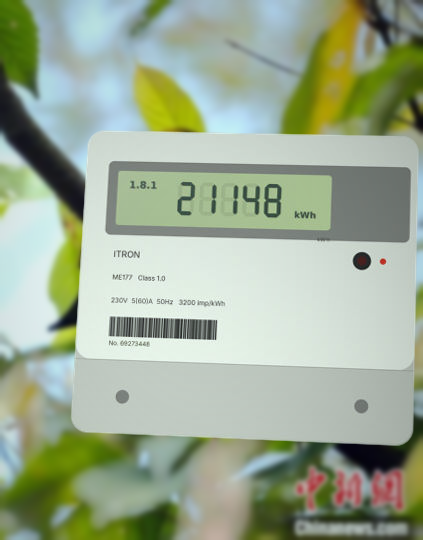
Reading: {"value": 21148, "unit": "kWh"}
